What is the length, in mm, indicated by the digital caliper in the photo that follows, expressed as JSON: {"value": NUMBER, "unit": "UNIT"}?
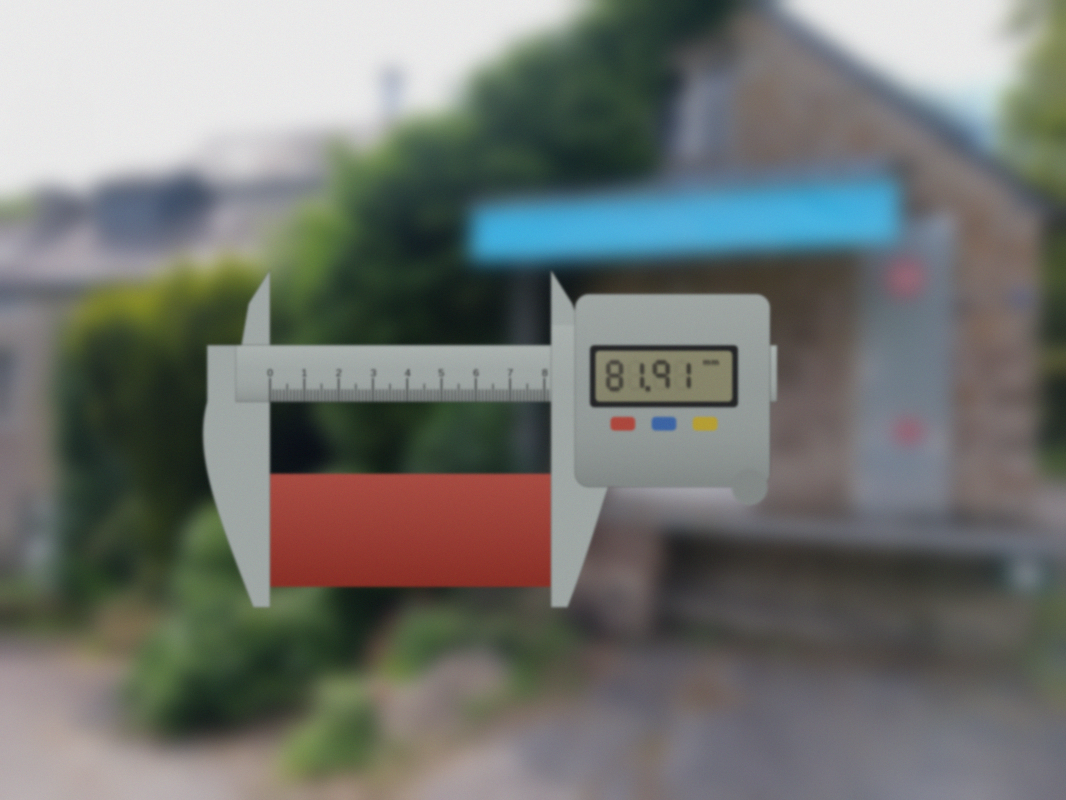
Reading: {"value": 81.91, "unit": "mm"}
